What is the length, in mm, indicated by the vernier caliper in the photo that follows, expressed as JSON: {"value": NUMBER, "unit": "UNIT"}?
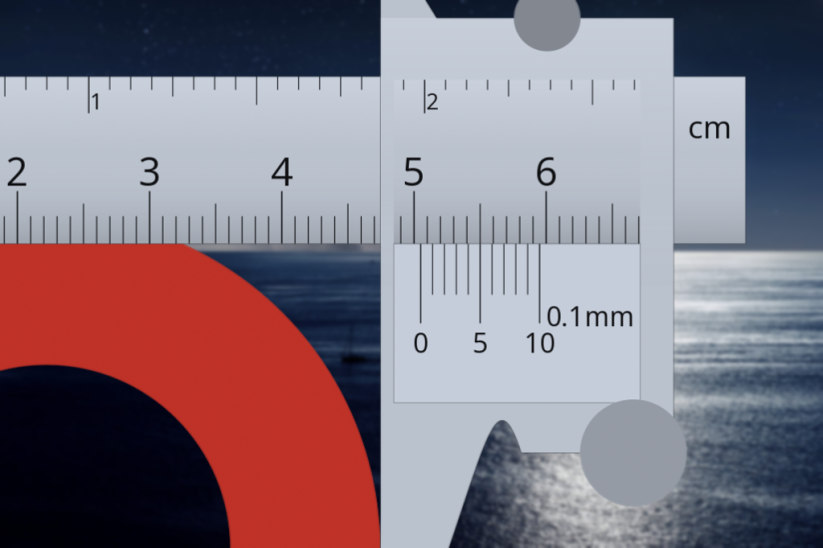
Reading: {"value": 50.5, "unit": "mm"}
